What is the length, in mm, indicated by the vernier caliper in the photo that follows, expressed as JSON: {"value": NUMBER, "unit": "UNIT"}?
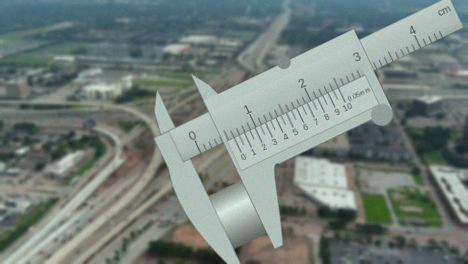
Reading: {"value": 6.0, "unit": "mm"}
